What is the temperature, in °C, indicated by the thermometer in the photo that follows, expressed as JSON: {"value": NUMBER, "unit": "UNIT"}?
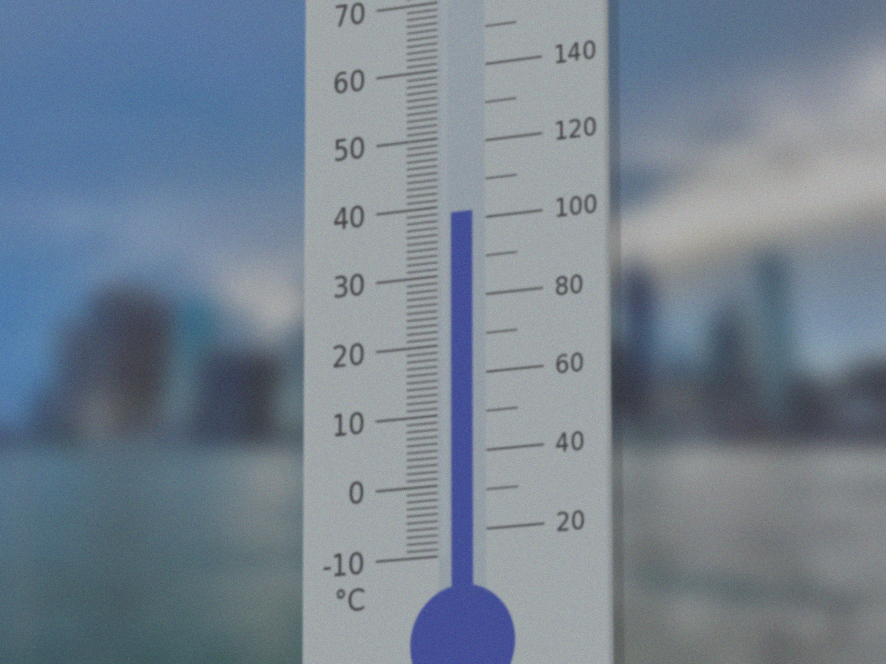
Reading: {"value": 39, "unit": "°C"}
